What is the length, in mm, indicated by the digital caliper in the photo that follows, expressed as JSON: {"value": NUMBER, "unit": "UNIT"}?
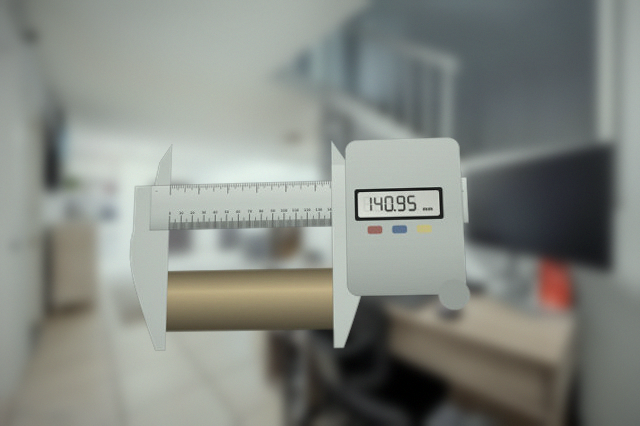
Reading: {"value": 140.95, "unit": "mm"}
